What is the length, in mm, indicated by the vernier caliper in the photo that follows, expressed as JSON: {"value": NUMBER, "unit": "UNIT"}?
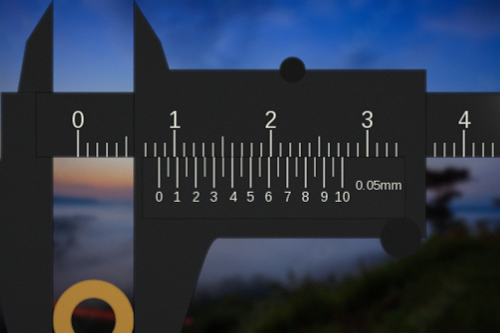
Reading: {"value": 8.4, "unit": "mm"}
